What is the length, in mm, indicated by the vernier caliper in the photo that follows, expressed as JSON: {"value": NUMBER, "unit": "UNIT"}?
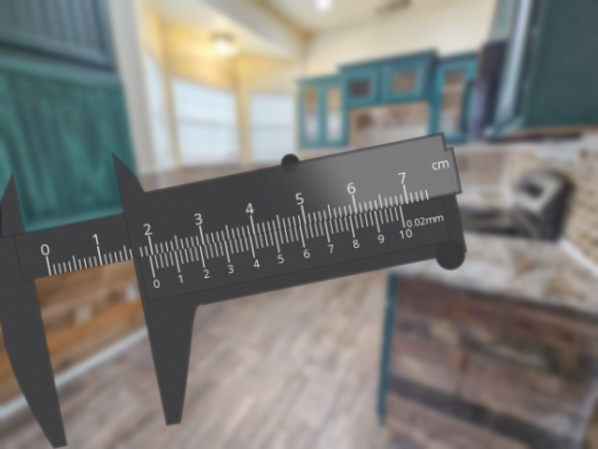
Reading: {"value": 19.5, "unit": "mm"}
